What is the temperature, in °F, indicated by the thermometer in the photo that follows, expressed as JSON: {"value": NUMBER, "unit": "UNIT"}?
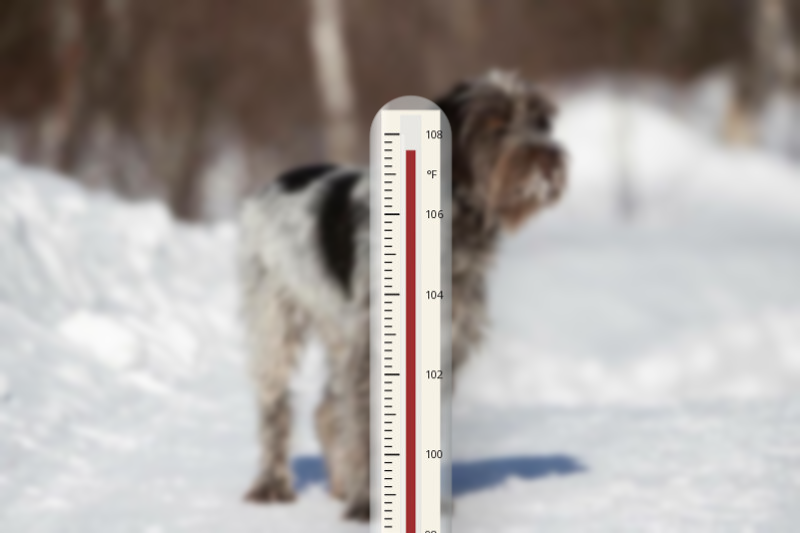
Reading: {"value": 107.6, "unit": "°F"}
